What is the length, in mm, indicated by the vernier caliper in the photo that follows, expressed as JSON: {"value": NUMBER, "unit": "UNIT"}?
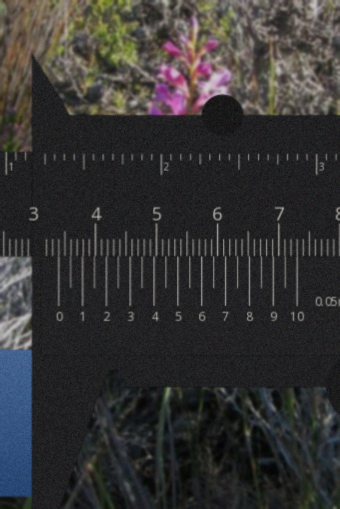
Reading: {"value": 34.0, "unit": "mm"}
